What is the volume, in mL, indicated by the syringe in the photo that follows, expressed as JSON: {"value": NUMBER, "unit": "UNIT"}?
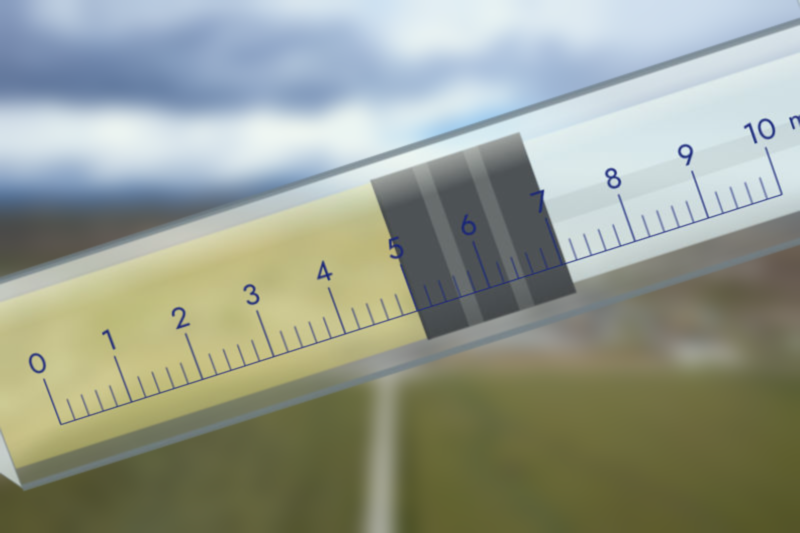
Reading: {"value": 5, "unit": "mL"}
